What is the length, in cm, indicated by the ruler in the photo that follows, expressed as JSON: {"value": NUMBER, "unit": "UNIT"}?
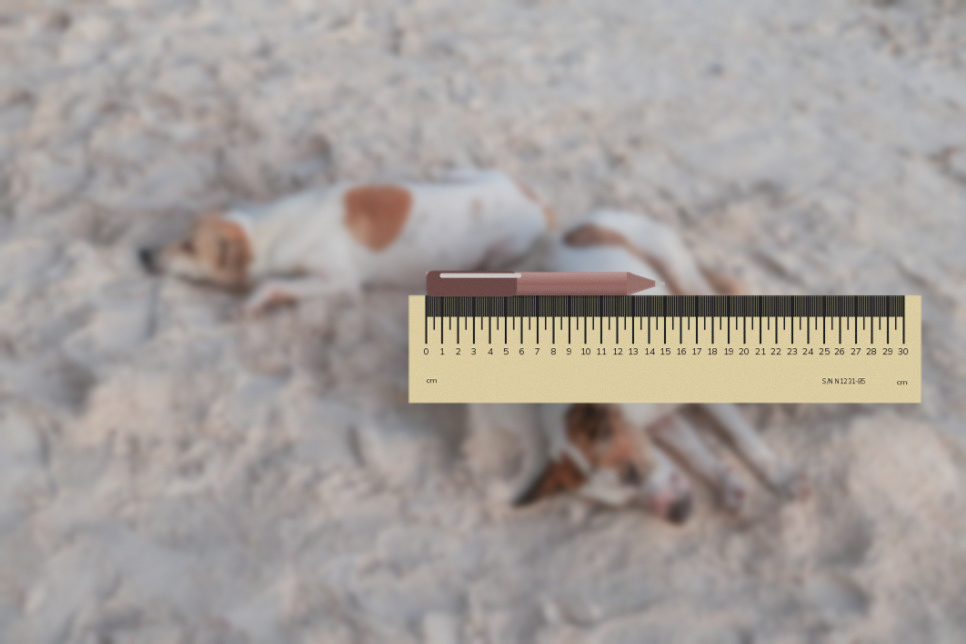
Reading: {"value": 15, "unit": "cm"}
